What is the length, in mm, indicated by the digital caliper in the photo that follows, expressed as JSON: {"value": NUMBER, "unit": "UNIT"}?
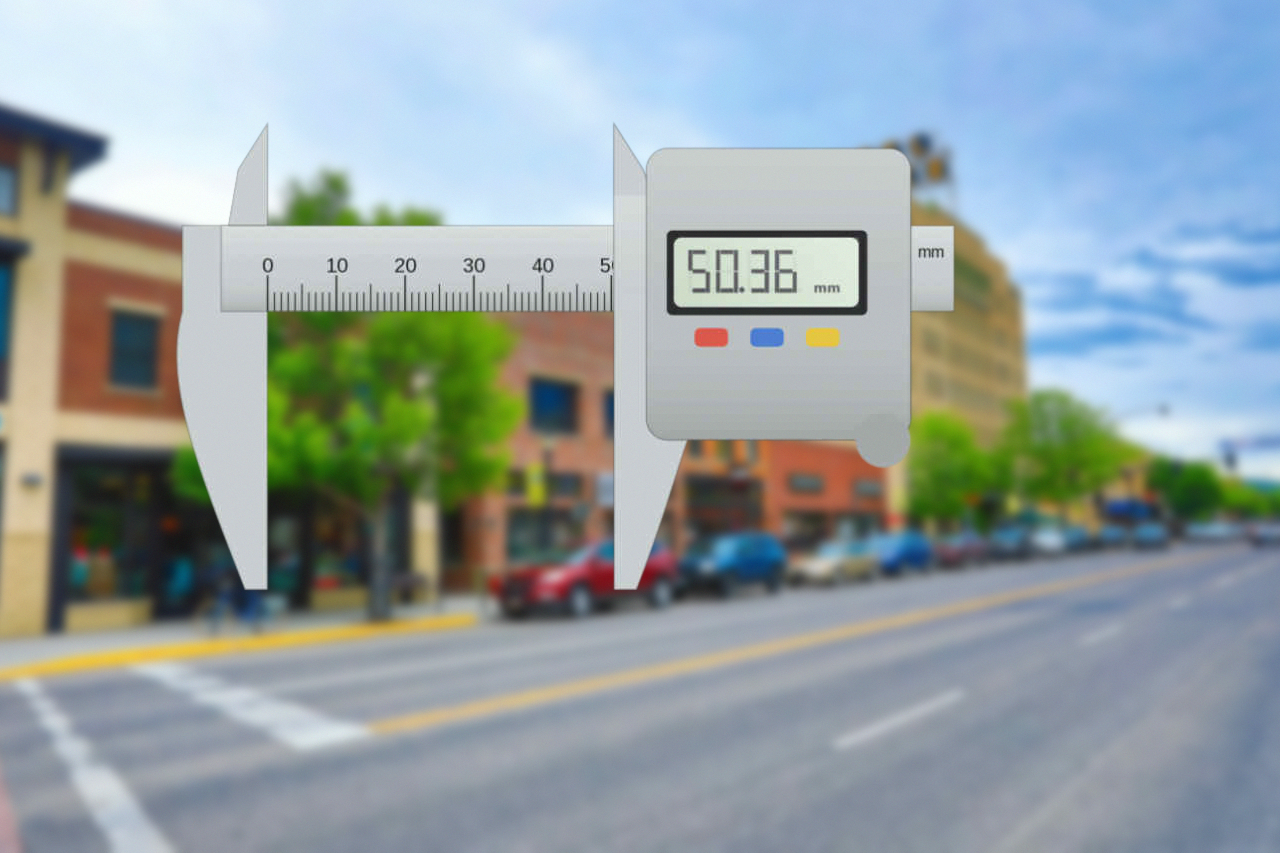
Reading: {"value": 50.36, "unit": "mm"}
